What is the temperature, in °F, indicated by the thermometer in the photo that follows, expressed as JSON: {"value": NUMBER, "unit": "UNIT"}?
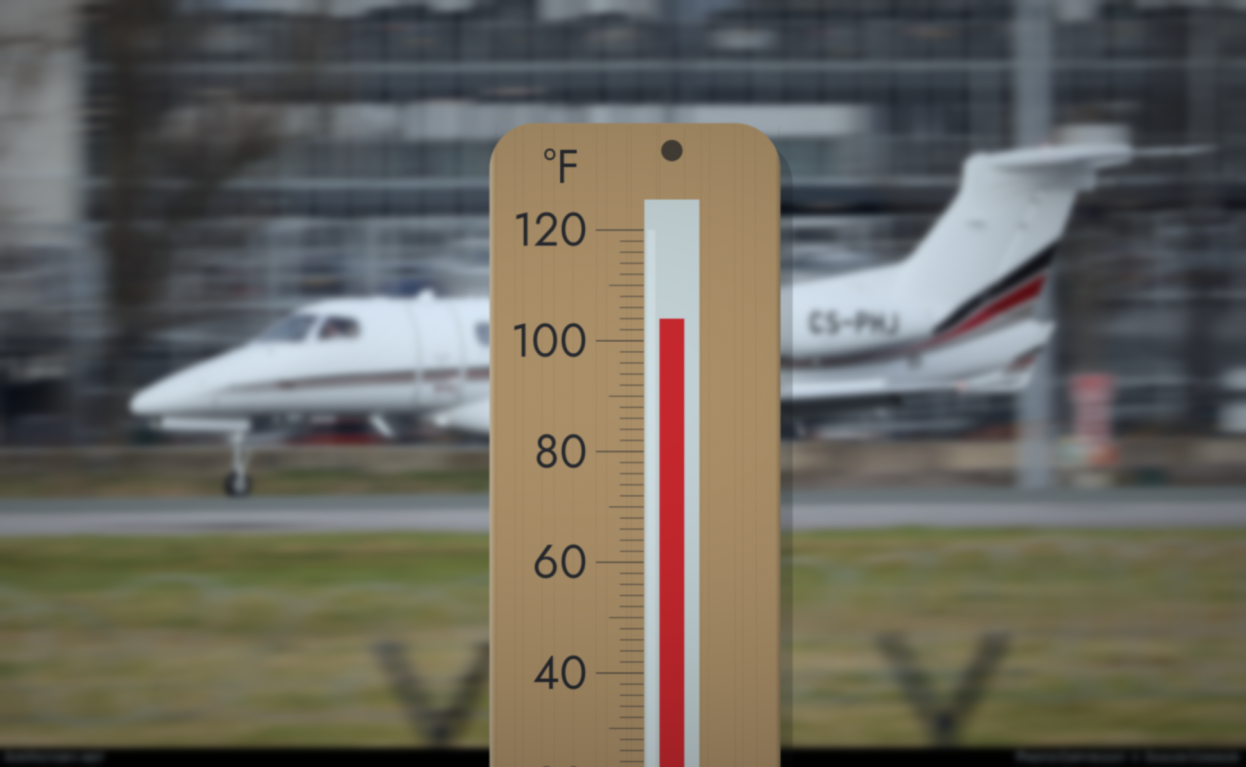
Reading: {"value": 104, "unit": "°F"}
